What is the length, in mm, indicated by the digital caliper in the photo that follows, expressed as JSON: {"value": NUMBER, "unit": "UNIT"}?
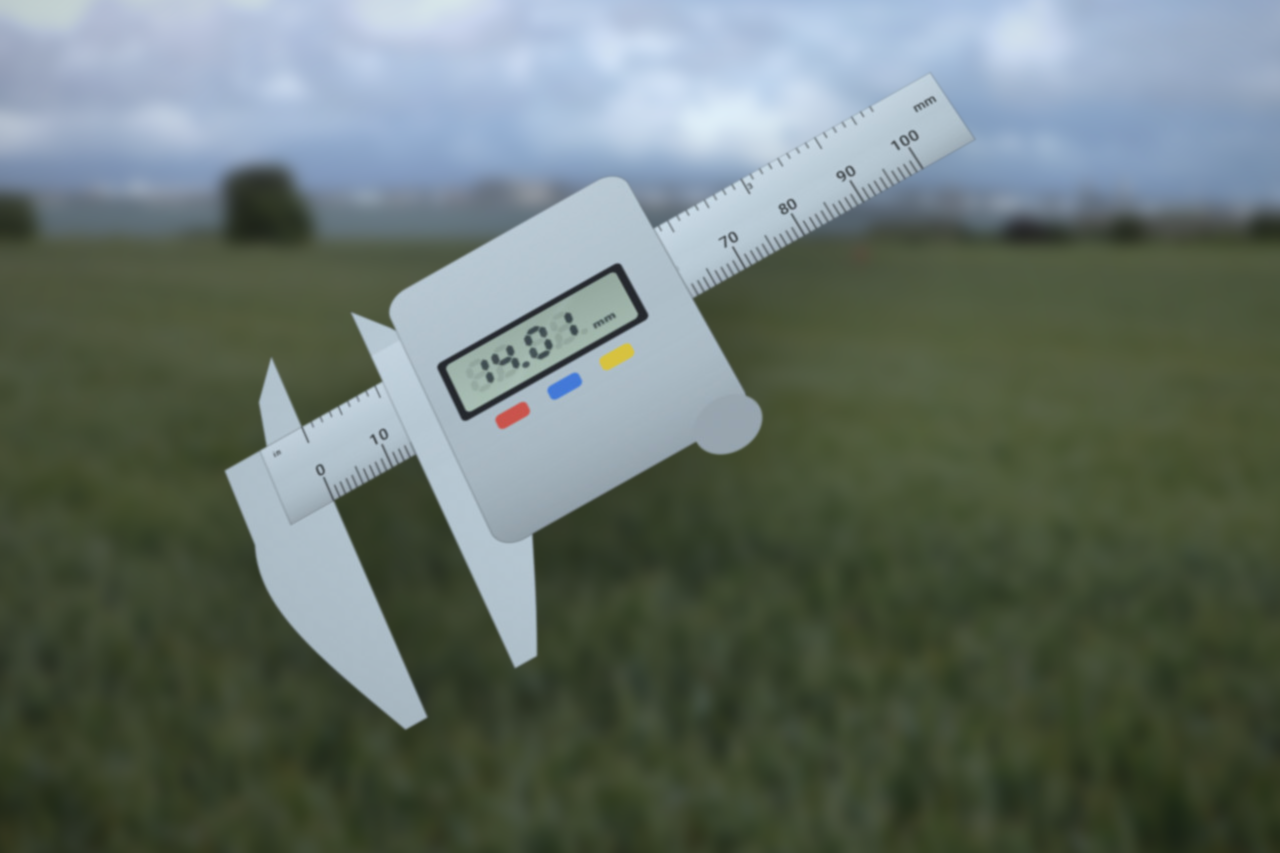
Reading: {"value": 14.01, "unit": "mm"}
